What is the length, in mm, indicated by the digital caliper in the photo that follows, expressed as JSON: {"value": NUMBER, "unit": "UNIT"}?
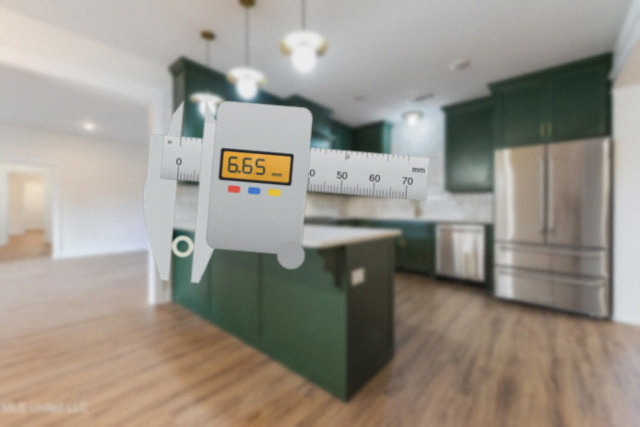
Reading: {"value": 6.65, "unit": "mm"}
